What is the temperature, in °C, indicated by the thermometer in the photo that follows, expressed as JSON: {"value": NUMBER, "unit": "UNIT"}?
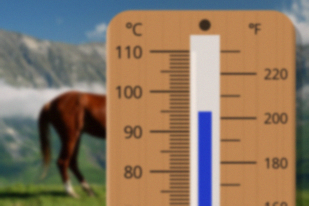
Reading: {"value": 95, "unit": "°C"}
